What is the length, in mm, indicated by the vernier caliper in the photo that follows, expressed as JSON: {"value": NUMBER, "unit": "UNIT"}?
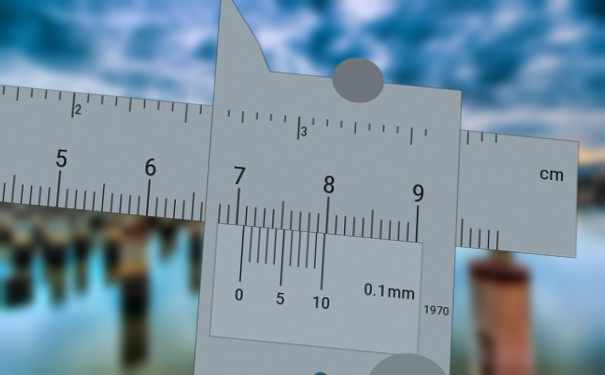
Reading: {"value": 70.8, "unit": "mm"}
